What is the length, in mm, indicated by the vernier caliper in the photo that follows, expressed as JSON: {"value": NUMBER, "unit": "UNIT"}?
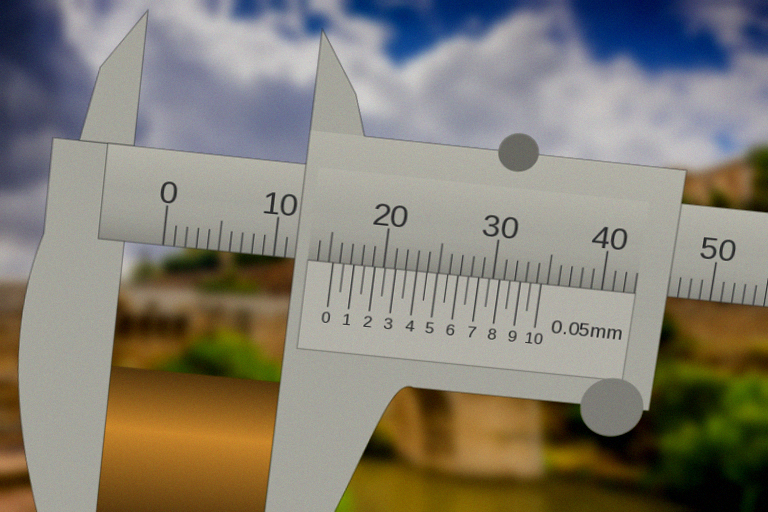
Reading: {"value": 15.4, "unit": "mm"}
